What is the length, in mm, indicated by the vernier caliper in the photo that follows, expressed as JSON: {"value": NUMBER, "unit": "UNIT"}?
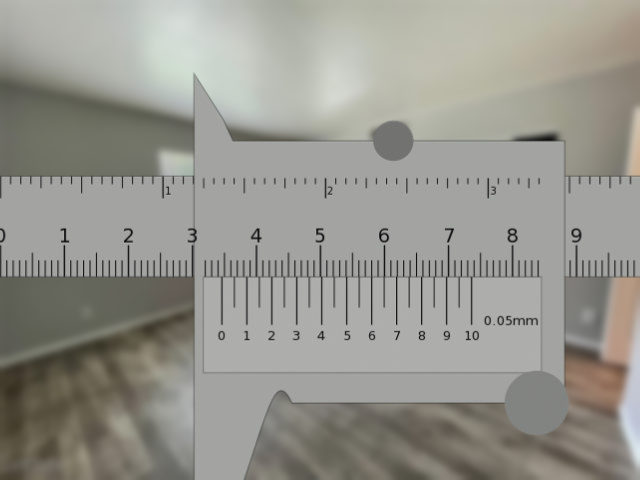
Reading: {"value": 34.6, "unit": "mm"}
